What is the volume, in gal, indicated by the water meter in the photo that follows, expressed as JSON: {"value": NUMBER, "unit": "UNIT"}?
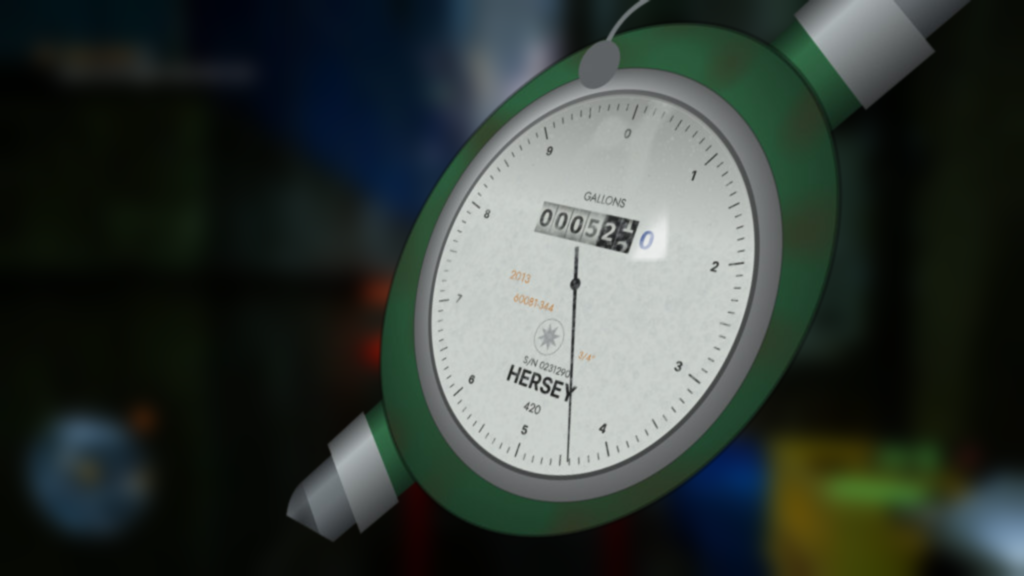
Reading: {"value": 5214.4, "unit": "gal"}
